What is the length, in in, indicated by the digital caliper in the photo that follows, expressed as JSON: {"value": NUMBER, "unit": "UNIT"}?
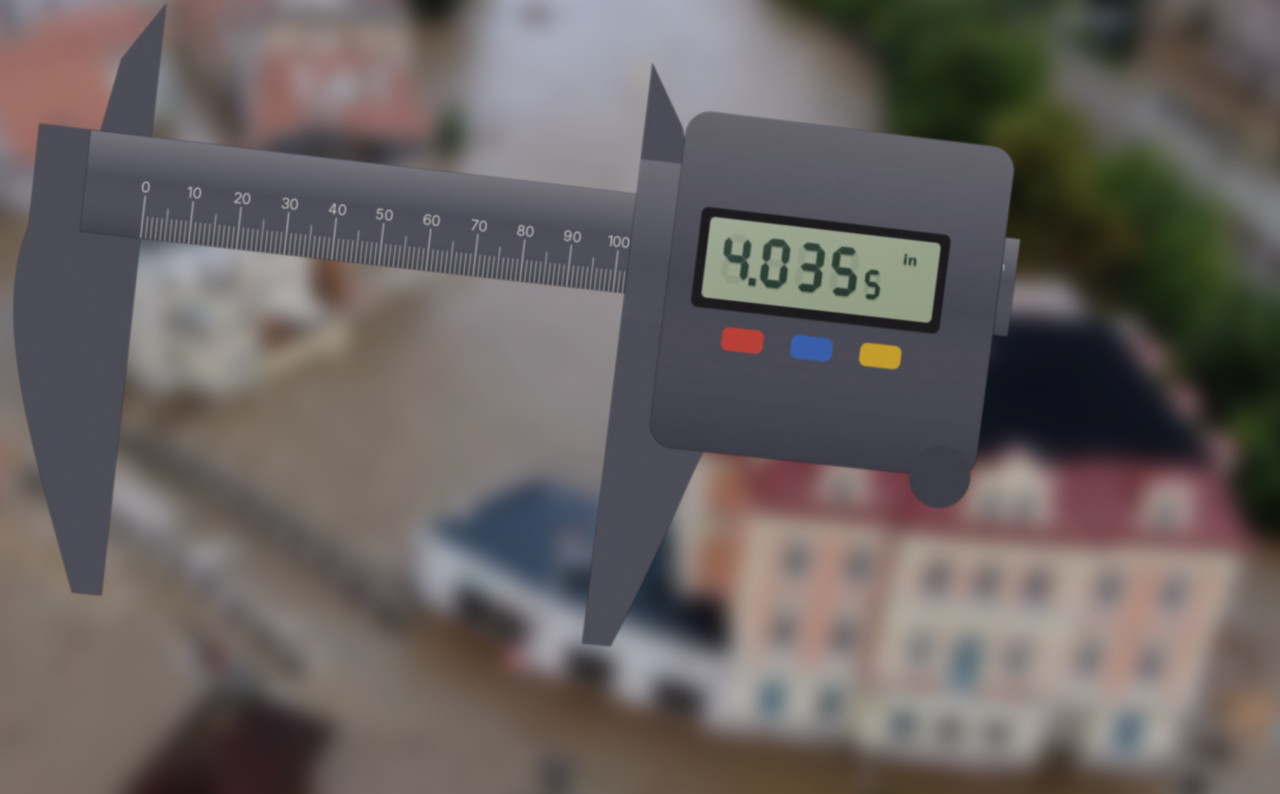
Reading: {"value": 4.0355, "unit": "in"}
